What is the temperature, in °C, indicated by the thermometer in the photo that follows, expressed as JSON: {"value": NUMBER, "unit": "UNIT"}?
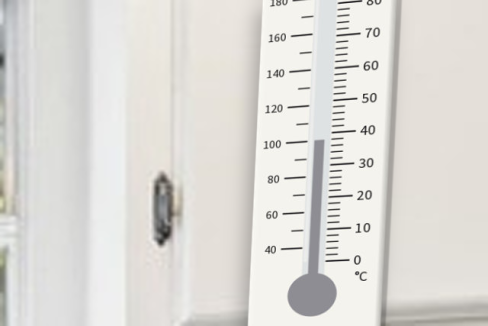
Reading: {"value": 38, "unit": "°C"}
